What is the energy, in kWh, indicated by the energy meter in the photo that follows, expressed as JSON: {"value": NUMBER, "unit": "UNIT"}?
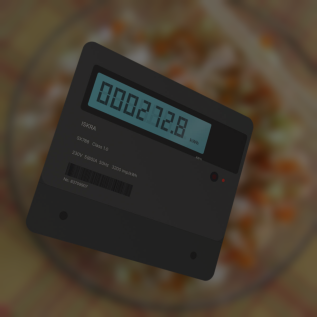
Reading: {"value": 272.8, "unit": "kWh"}
